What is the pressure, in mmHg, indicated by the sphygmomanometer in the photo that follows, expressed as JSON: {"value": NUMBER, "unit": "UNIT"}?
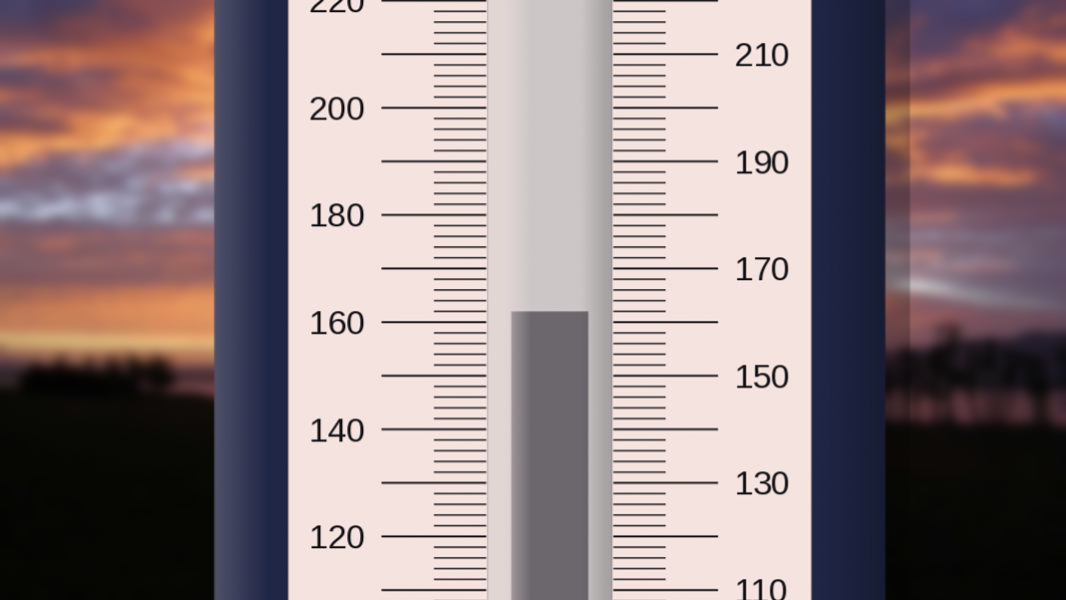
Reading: {"value": 162, "unit": "mmHg"}
